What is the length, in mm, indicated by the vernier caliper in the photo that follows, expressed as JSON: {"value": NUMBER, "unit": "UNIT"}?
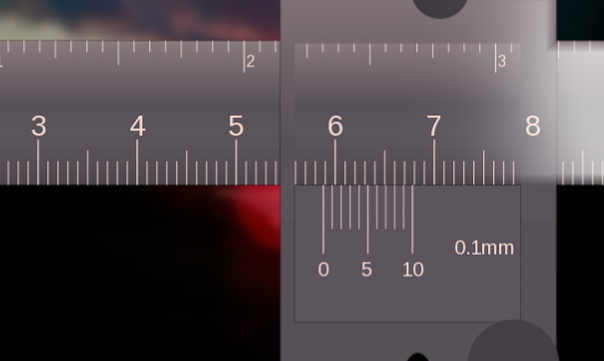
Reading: {"value": 58.8, "unit": "mm"}
